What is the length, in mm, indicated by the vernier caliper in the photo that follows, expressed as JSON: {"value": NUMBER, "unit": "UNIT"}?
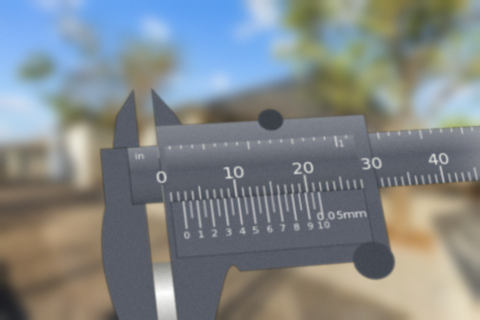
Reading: {"value": 2.6, "unit": "mm"}
